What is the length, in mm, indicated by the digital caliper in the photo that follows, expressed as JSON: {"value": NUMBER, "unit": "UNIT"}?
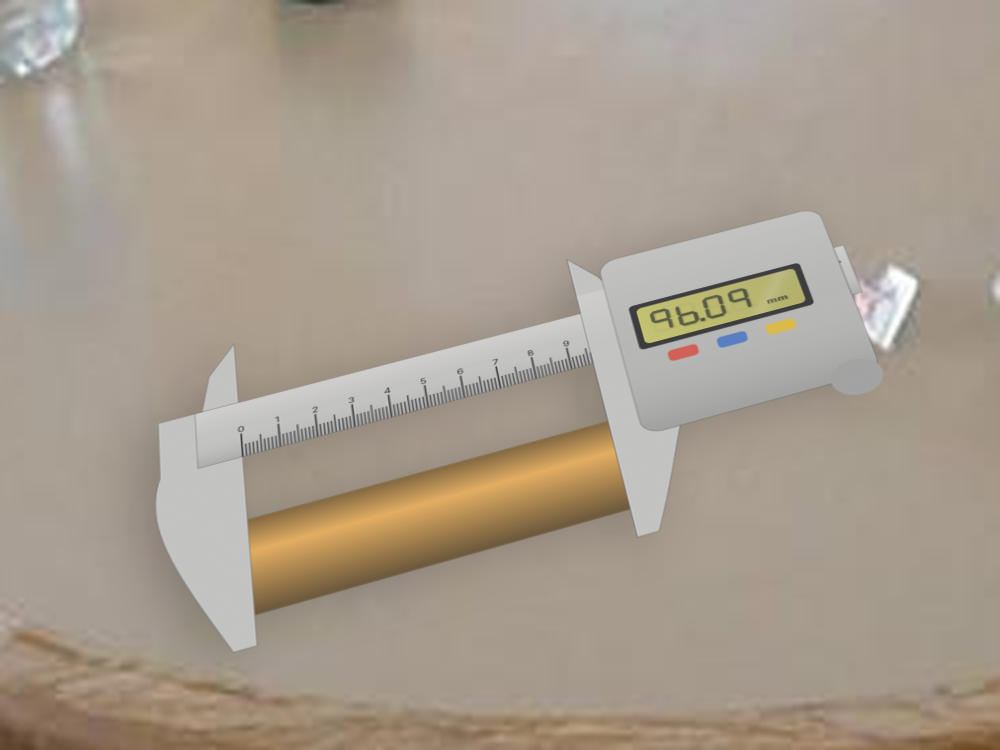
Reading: {"value": 96.09, "unit": "mm"}
